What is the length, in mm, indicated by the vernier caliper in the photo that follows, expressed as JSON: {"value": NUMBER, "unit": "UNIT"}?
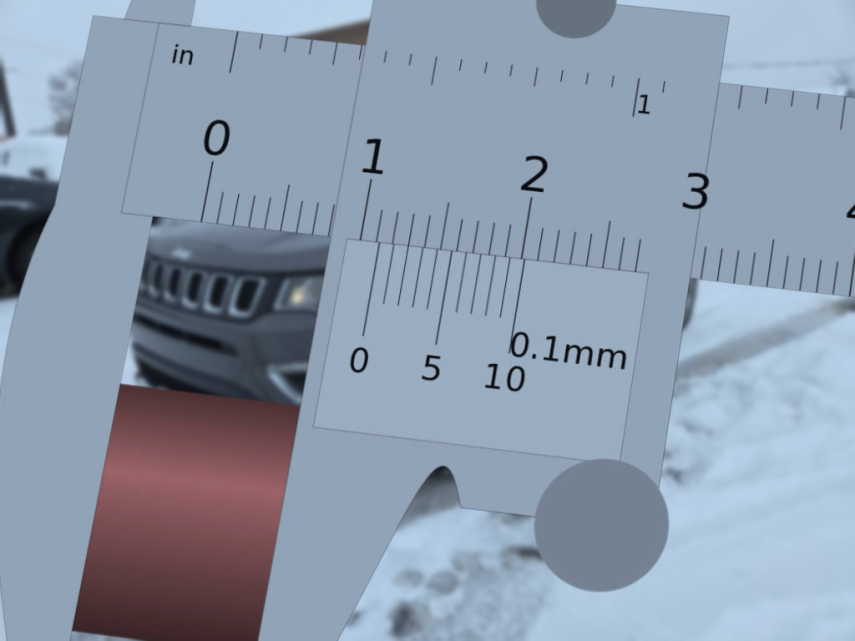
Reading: {"value": 11.2, "unit": "mm"}
